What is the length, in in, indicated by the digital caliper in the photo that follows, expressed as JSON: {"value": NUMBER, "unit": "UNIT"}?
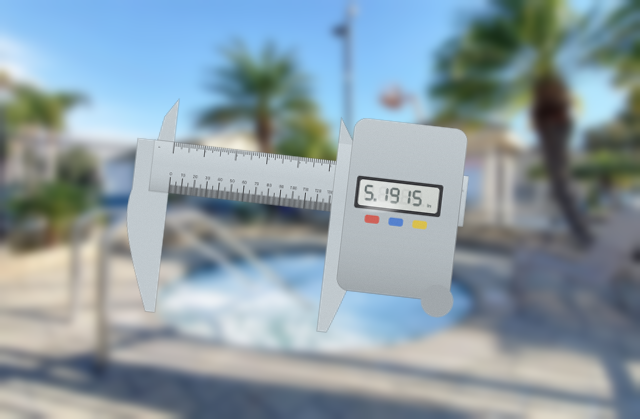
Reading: {"value": 5.1915, "unit": "in"}
